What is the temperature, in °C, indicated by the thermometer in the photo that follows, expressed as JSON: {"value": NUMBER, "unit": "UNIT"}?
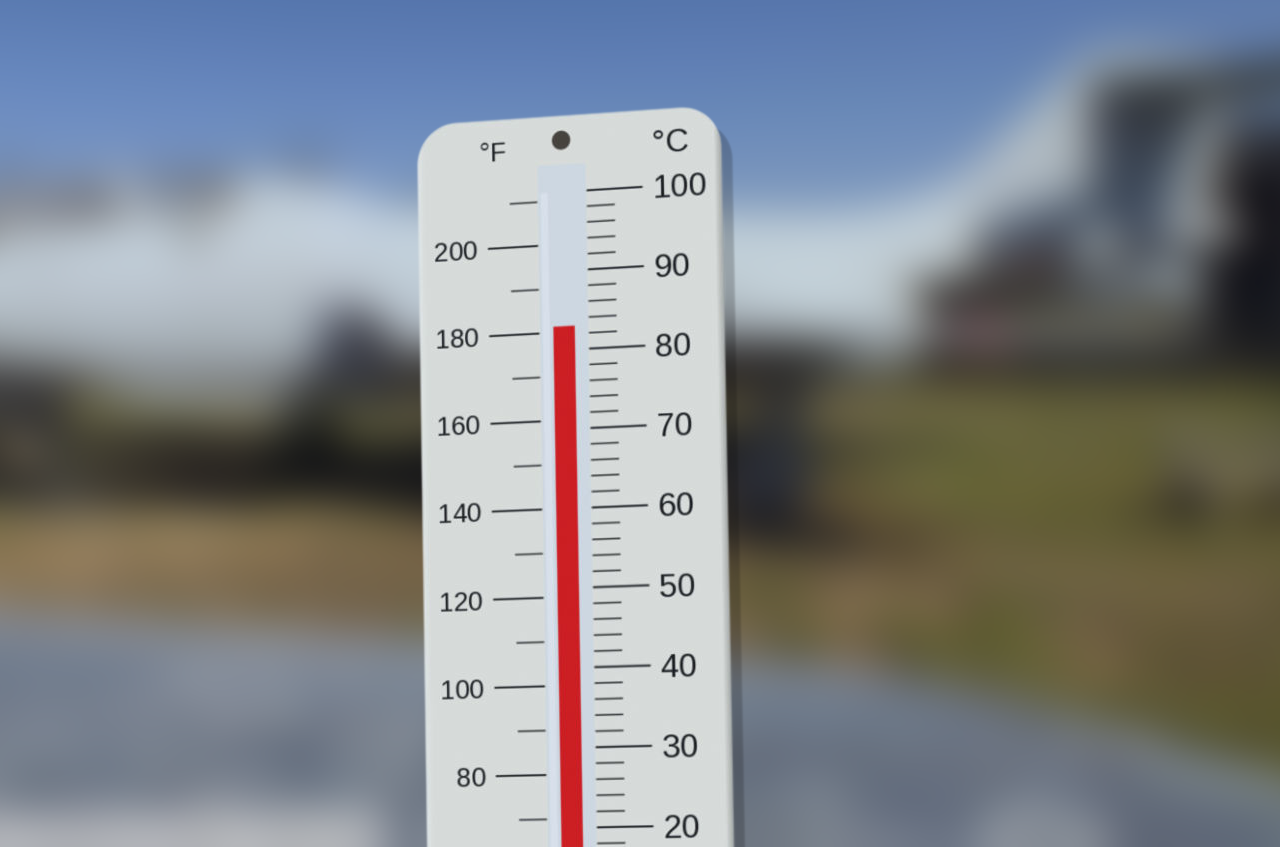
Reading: {"value": 83, "unit": "°C"}
